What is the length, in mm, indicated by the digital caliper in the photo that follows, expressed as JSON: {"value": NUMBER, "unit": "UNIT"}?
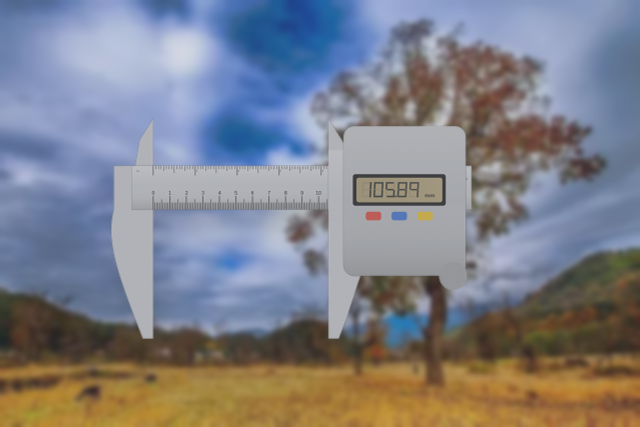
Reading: {"value": 105.89, "unit": "mm"}
